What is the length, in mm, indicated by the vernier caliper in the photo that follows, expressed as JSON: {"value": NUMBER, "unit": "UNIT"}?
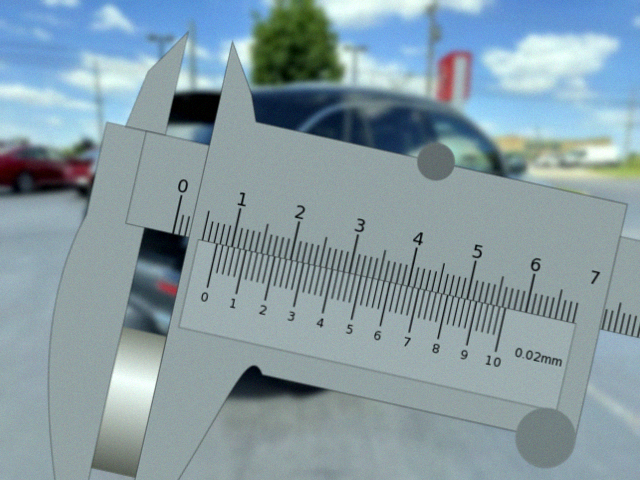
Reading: {"value": 7.5, "unit": "mm"}
